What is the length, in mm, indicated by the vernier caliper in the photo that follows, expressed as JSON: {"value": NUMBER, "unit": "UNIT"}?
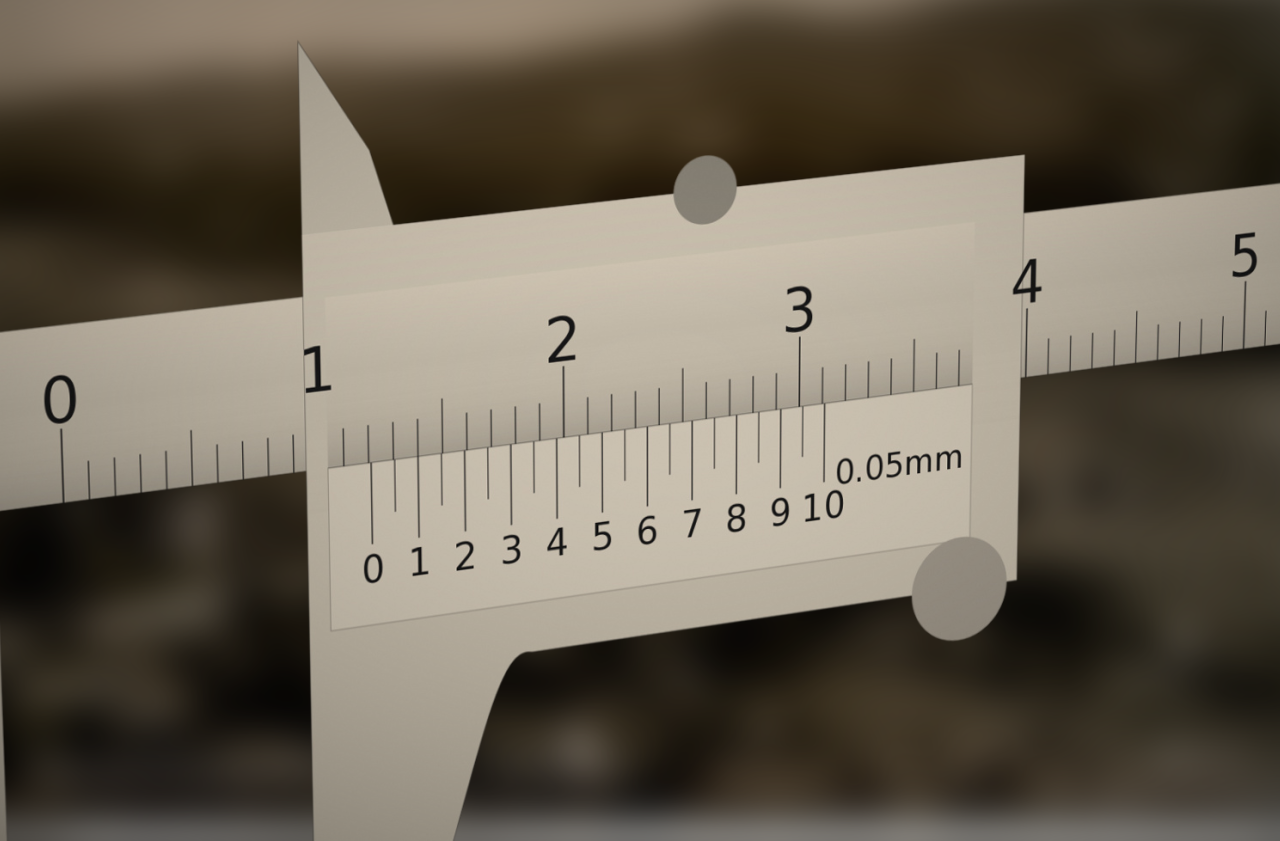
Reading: {"value": 12.10, "unit": "mm"}
